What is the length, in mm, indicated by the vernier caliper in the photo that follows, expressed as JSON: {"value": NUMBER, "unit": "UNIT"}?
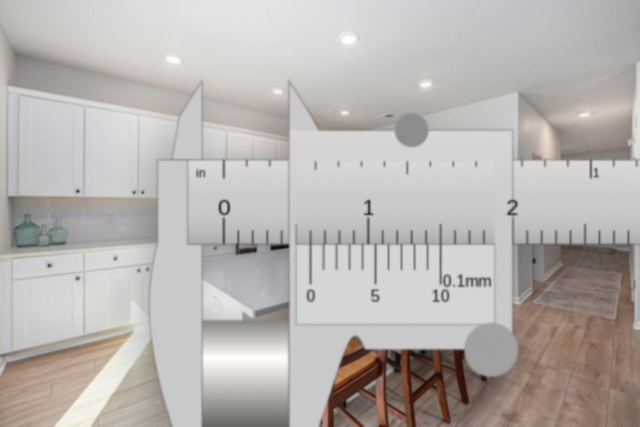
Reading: {"value": 6.0, "unit": "mm"}
